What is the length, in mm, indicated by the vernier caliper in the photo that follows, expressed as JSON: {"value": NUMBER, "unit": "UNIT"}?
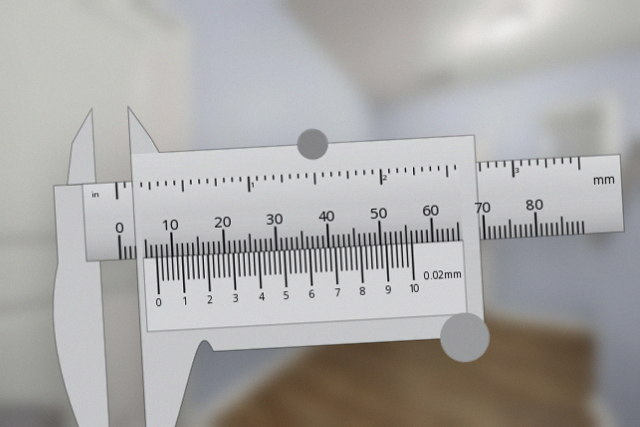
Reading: {"value": 7.0, "unit": "mm"}
